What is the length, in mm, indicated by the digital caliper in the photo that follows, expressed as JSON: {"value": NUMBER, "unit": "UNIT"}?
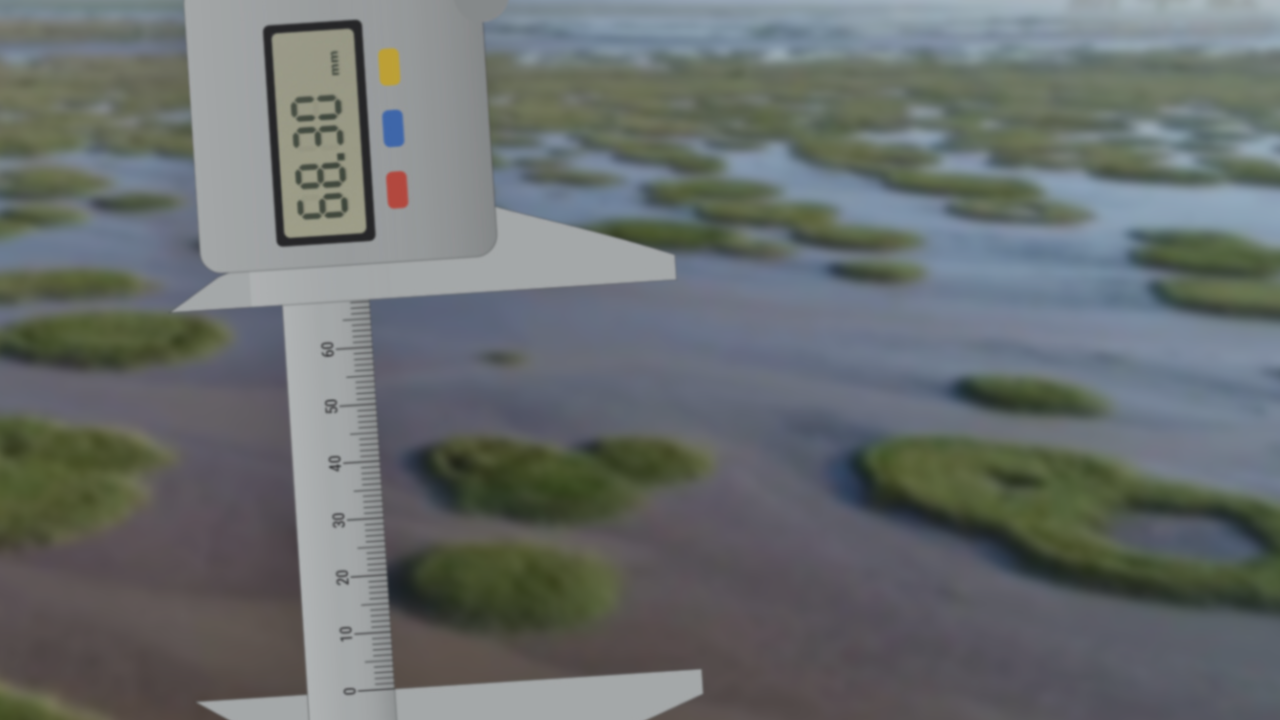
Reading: {"value": 68.30, "unit": "mm"}
